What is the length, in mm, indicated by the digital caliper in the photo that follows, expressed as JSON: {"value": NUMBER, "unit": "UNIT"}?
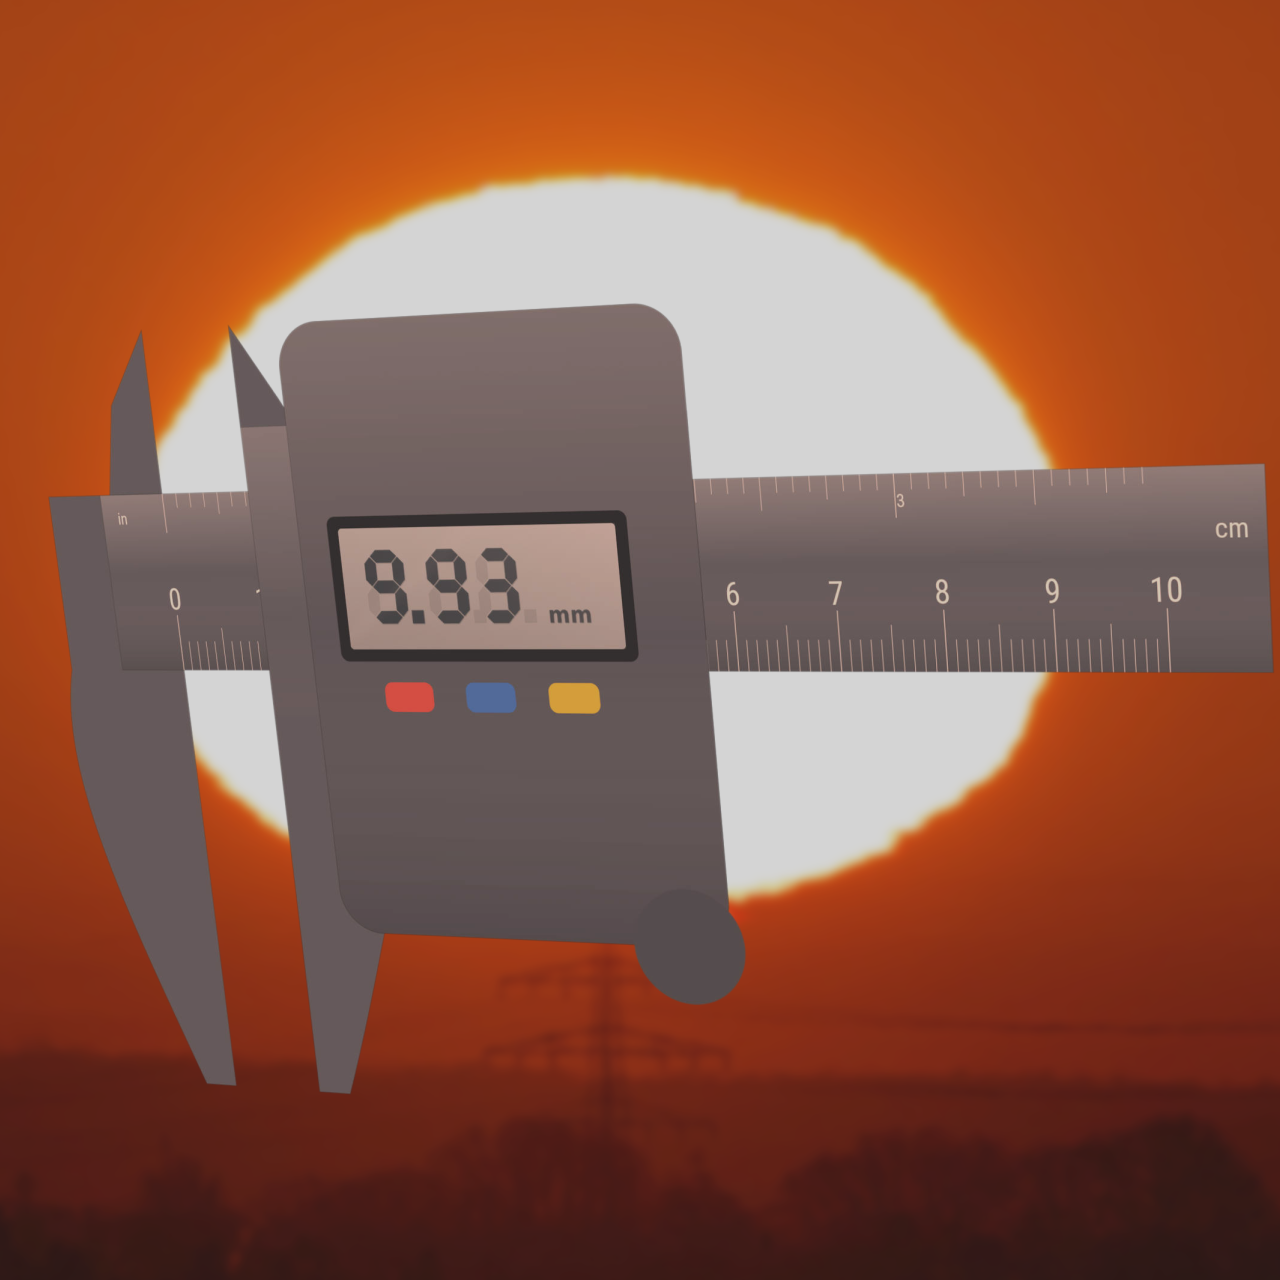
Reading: {"value": 9.93, "unit": "mm"}
